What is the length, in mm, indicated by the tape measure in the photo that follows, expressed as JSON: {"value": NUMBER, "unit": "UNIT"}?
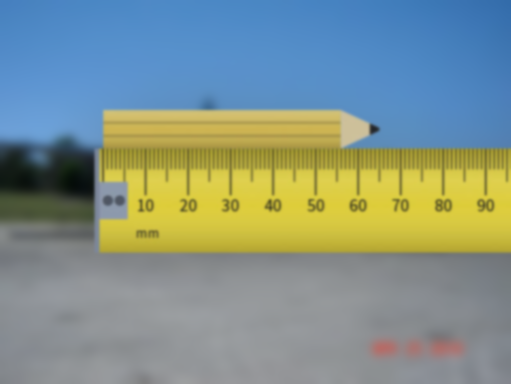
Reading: {"value": 65, "unit": "mm"}
